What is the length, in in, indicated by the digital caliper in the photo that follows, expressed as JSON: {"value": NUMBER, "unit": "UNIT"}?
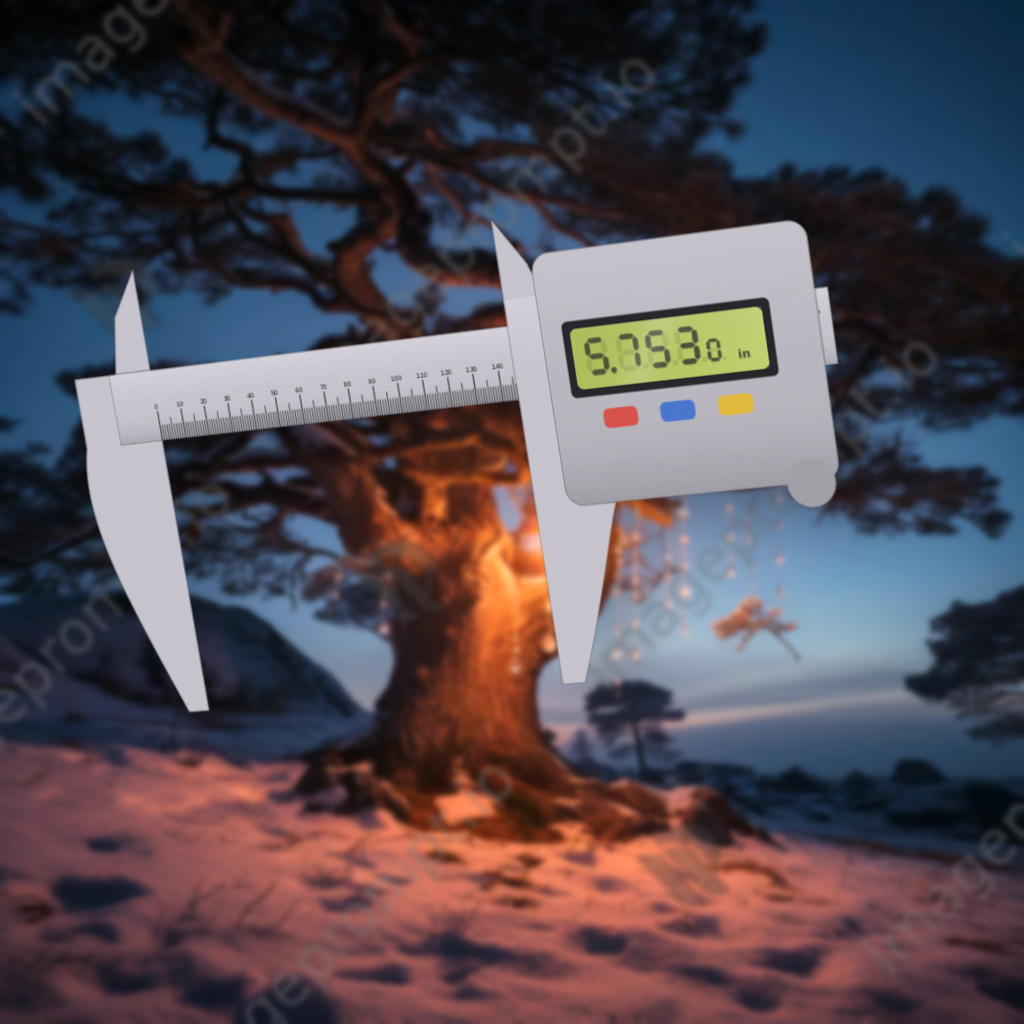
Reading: {"value": 5.7530, "unit": "in"}
